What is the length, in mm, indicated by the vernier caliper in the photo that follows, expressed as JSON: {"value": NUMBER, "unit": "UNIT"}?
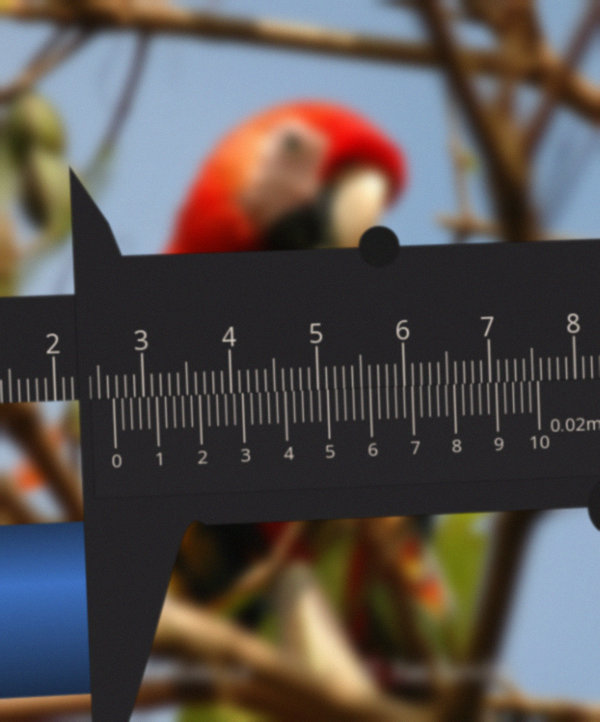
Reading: {"value": 26.6, "unit": "mm"}
